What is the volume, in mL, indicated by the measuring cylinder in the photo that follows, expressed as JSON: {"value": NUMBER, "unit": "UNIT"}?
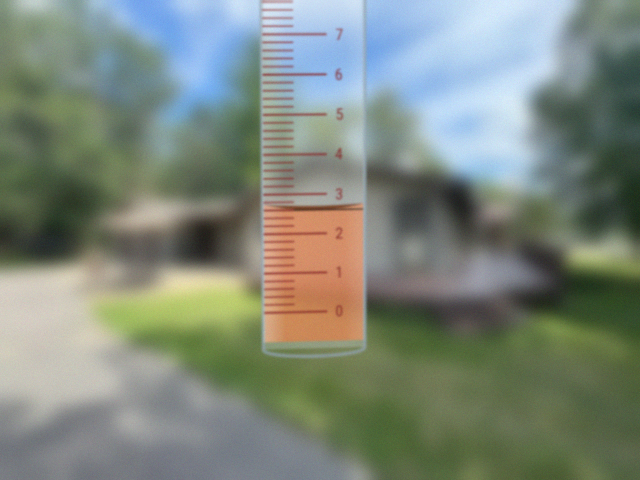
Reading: {"value": 2.6, "unit": "mL"}
